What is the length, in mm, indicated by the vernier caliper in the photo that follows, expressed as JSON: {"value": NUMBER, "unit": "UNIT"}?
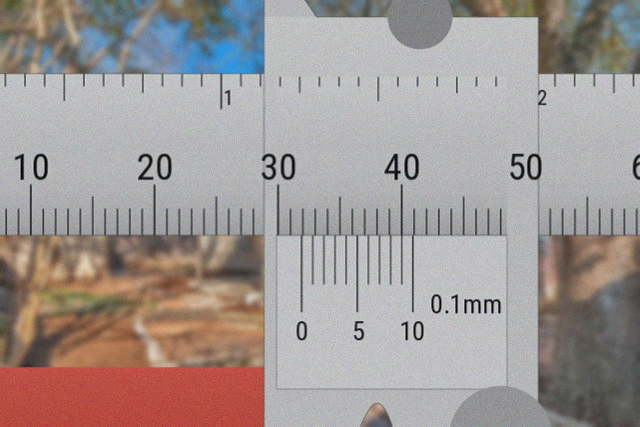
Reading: {"value": 31.9, "unit": "mm"}
